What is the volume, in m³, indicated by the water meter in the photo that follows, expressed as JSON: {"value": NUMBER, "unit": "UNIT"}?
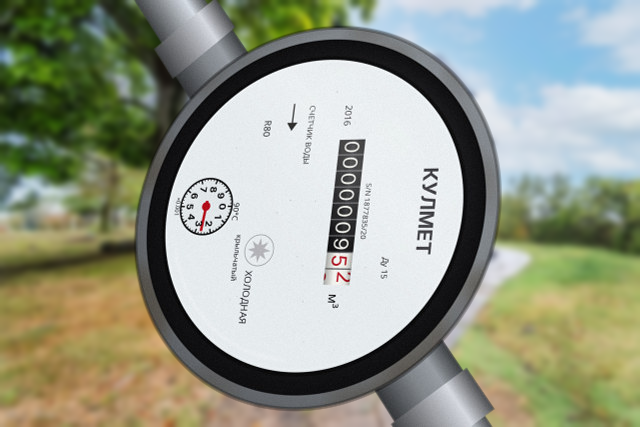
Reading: {"value": 9.522, "unit": "m³"}
